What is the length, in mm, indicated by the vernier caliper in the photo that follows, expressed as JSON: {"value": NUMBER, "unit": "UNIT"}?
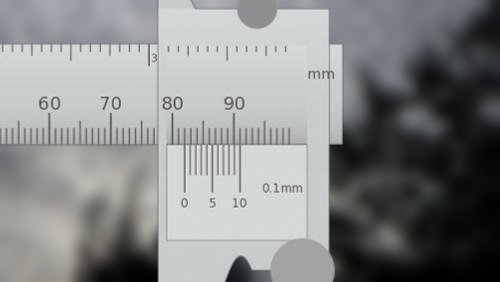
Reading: {"value": 82.0, "unit": "mm"}
